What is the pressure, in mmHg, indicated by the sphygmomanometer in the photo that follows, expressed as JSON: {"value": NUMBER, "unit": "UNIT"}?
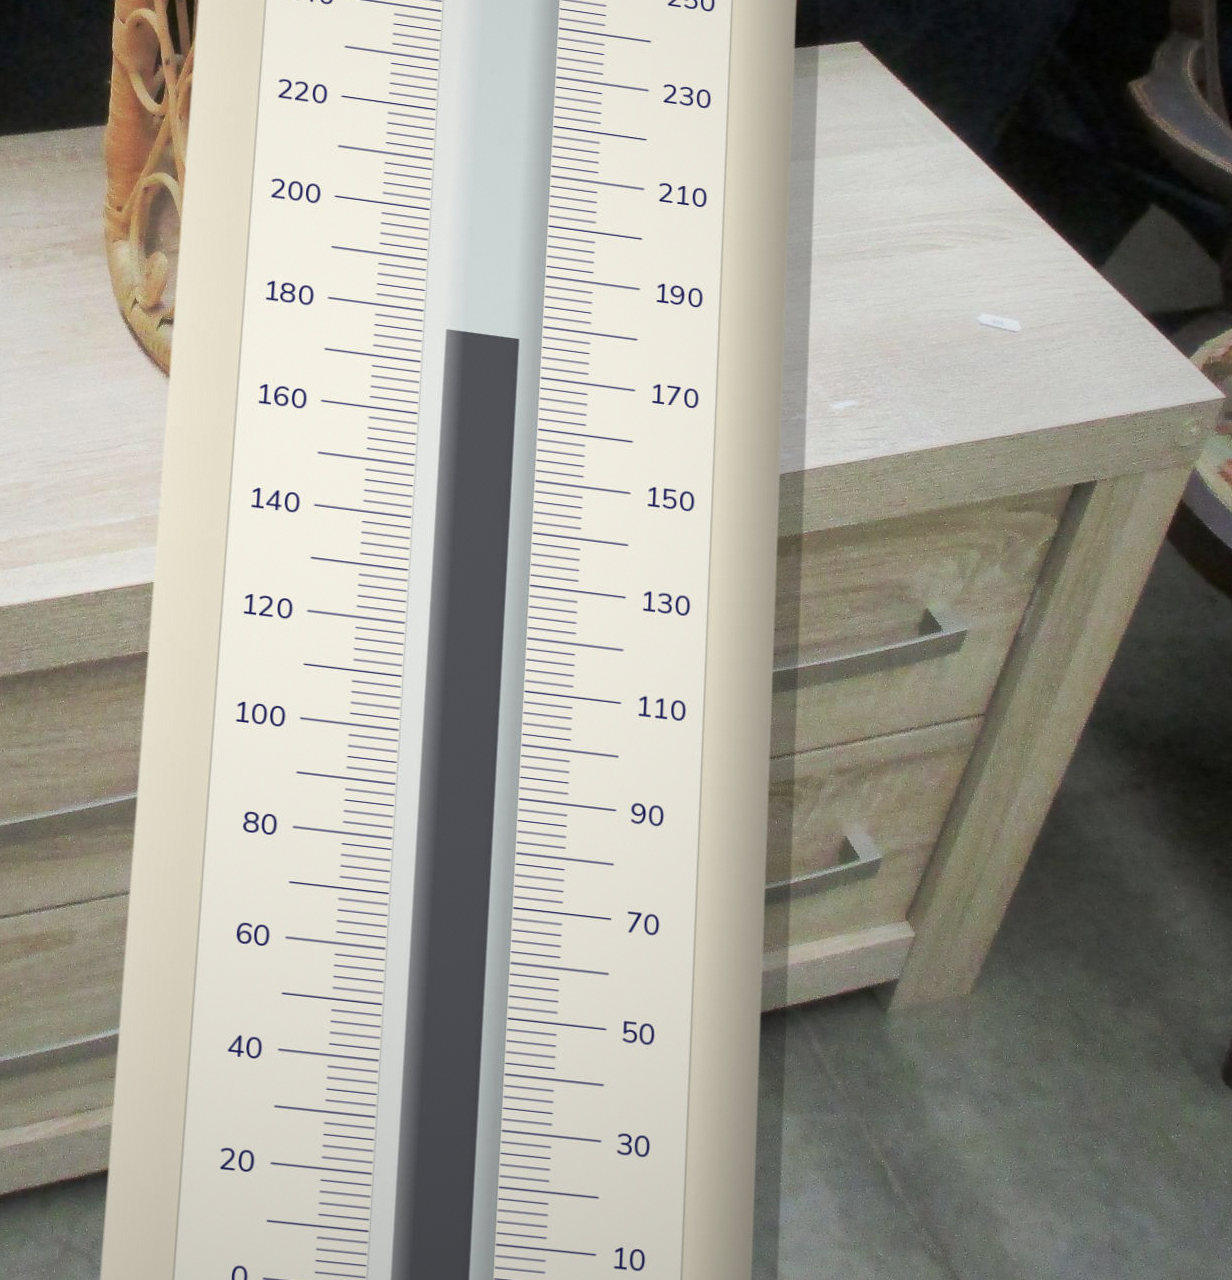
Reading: {"value": 177, "unit": "mmHg"}
